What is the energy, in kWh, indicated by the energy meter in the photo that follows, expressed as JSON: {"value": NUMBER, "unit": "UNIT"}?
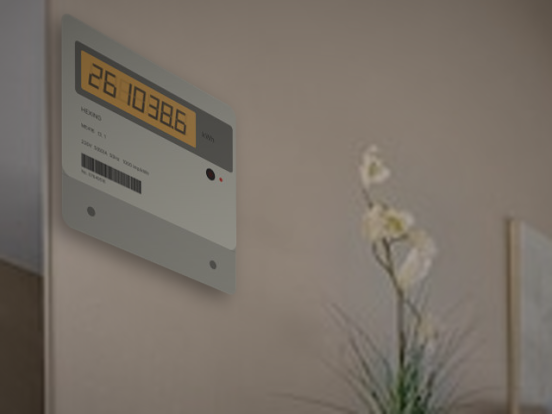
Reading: {"value": 261038.6, "unit": "kWh"}
